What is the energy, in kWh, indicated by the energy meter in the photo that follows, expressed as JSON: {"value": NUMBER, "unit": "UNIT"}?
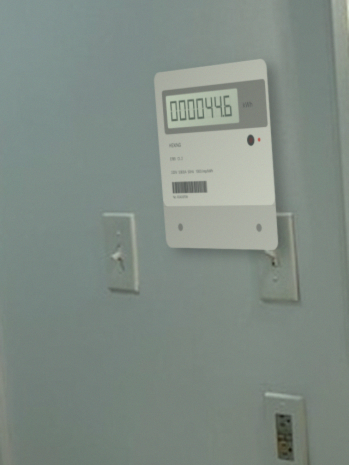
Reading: {"value": 44.6, "unit": "kWh"}
